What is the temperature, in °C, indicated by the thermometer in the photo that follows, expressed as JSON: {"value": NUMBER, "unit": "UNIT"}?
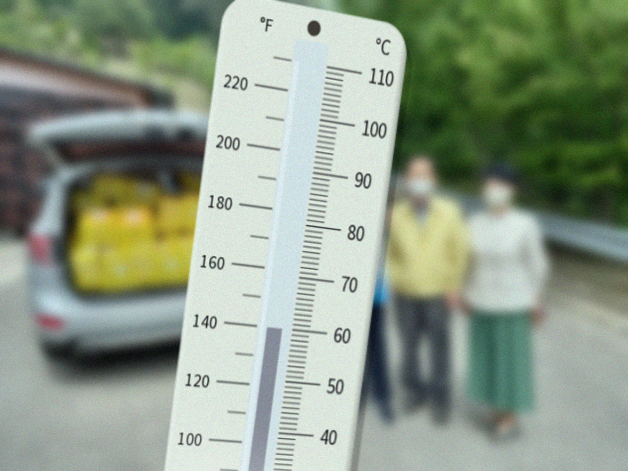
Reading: {"value": 60, "unit": "°C"}
